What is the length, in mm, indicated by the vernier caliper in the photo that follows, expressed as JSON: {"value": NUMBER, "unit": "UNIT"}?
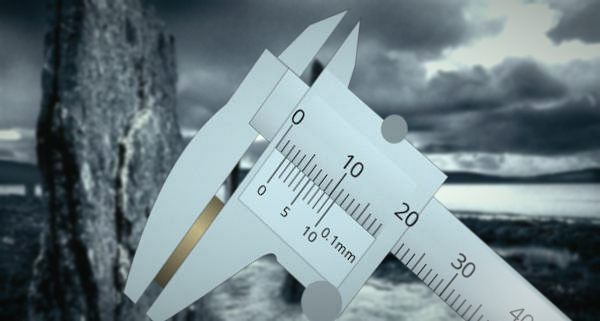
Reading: {"value": 2.0, "unit": "mm"}
